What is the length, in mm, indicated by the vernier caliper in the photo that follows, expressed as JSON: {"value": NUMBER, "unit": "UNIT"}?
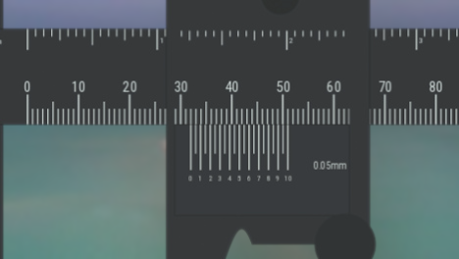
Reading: {"value": 32.0, "unit": "mm"}
